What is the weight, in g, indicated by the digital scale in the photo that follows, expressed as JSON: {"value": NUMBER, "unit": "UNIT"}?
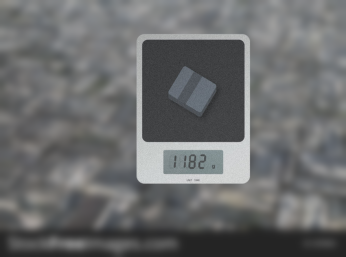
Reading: {"value": 1182, "unit": "g"}
